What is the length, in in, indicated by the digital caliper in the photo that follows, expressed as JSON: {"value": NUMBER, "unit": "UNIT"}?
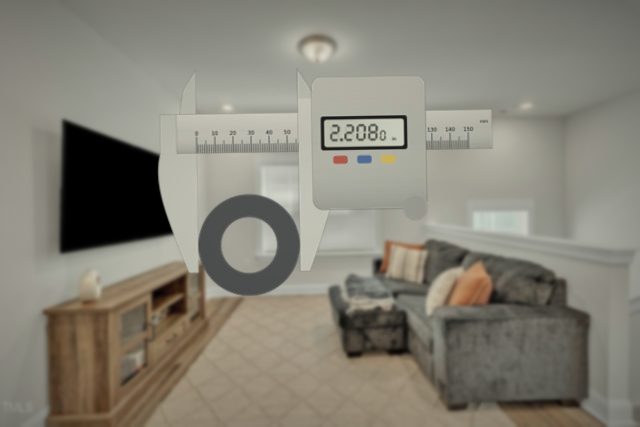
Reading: {"value": 2.2080, "unit": "in"}
